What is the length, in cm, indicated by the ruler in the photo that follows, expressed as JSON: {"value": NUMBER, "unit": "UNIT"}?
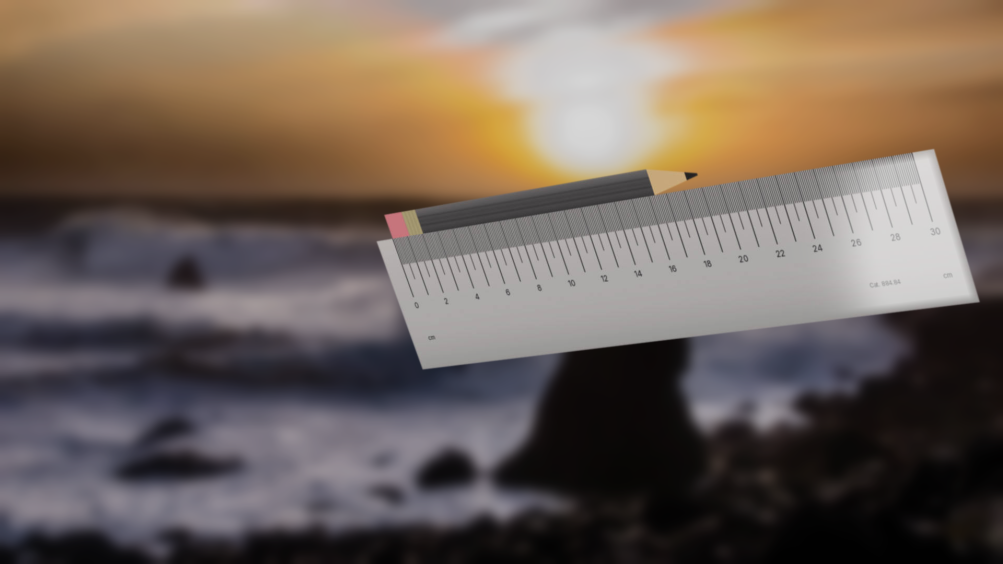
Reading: {"value": 19, "unit": "cm"}
